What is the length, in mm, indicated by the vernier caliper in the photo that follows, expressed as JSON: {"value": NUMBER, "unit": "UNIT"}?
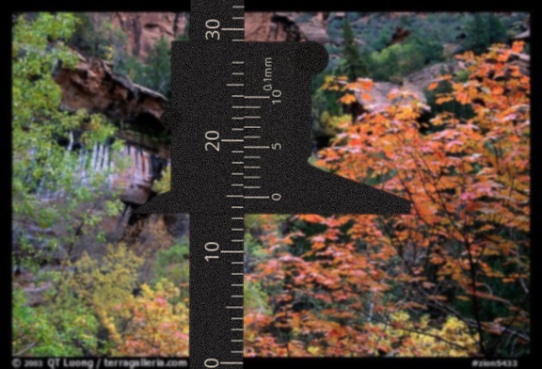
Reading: {"value": 14.9, "unit": "mm"}
